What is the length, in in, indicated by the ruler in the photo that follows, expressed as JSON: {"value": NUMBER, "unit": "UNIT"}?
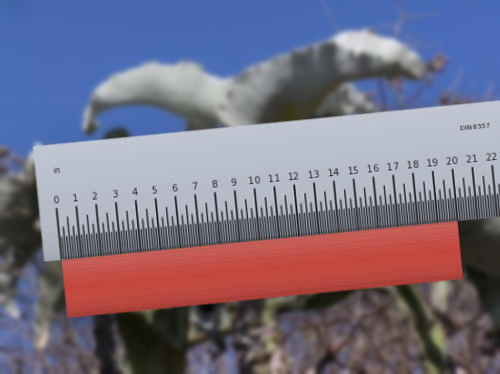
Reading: {"value": 20, "unit": "in"}
